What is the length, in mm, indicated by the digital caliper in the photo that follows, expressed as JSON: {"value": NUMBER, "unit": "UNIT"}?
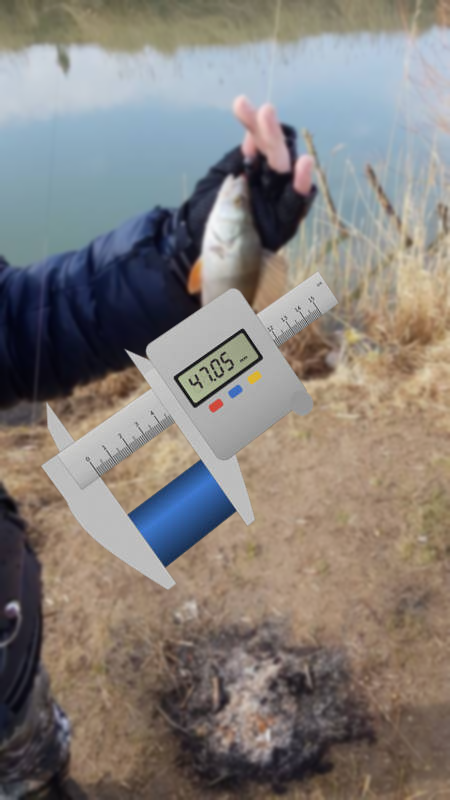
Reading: {"value": 47.05, "unit": "mm"}
